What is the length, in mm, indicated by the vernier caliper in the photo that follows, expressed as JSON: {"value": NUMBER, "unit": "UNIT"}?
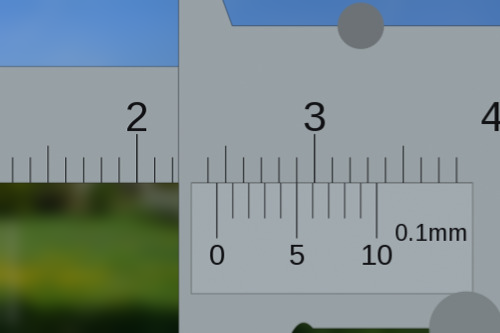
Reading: {"value": 24.5, "unit": "mm"}
